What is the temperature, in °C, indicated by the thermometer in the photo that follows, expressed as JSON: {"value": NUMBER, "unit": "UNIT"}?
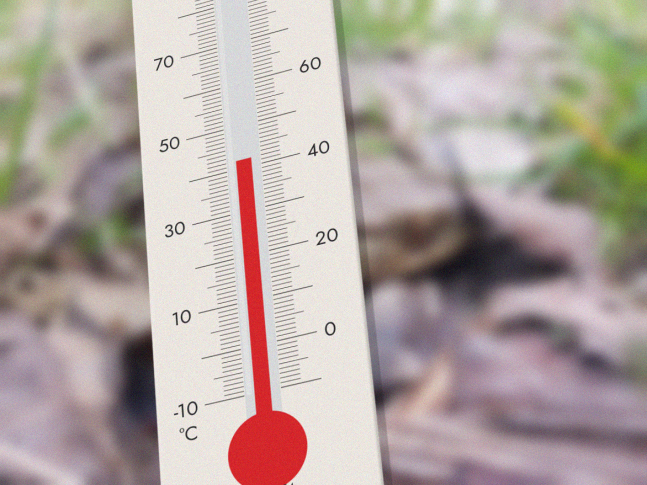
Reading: {"value": 42, "unit": "°C"}
